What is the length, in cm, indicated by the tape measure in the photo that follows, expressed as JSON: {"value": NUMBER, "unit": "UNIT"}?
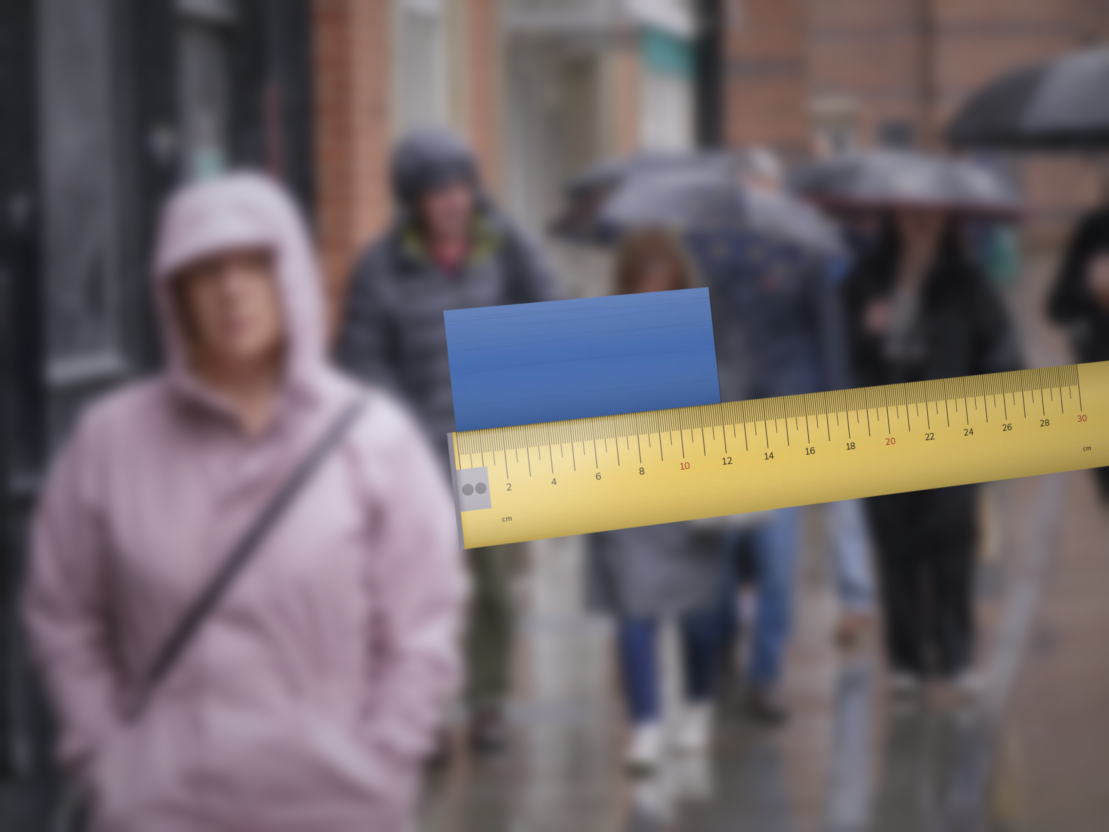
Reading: {"value": 12, "unit": "cm"}
